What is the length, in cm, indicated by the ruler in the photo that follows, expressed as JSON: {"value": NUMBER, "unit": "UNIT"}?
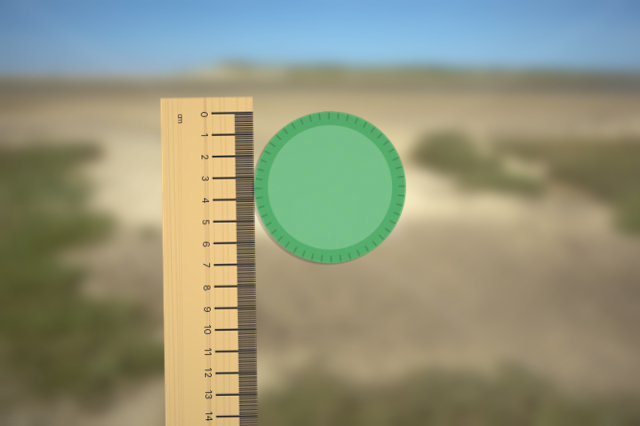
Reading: {"value": 7, "unit": "cm"}
